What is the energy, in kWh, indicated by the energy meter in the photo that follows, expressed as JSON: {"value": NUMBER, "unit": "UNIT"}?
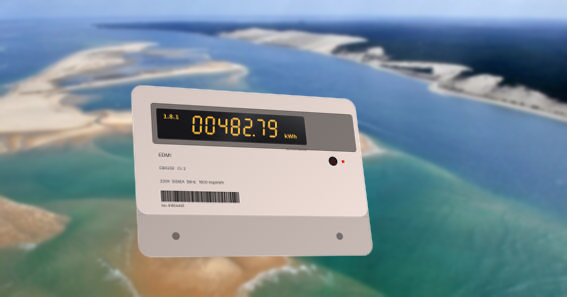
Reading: {"value": 482.79, "unit": "kWh"}
